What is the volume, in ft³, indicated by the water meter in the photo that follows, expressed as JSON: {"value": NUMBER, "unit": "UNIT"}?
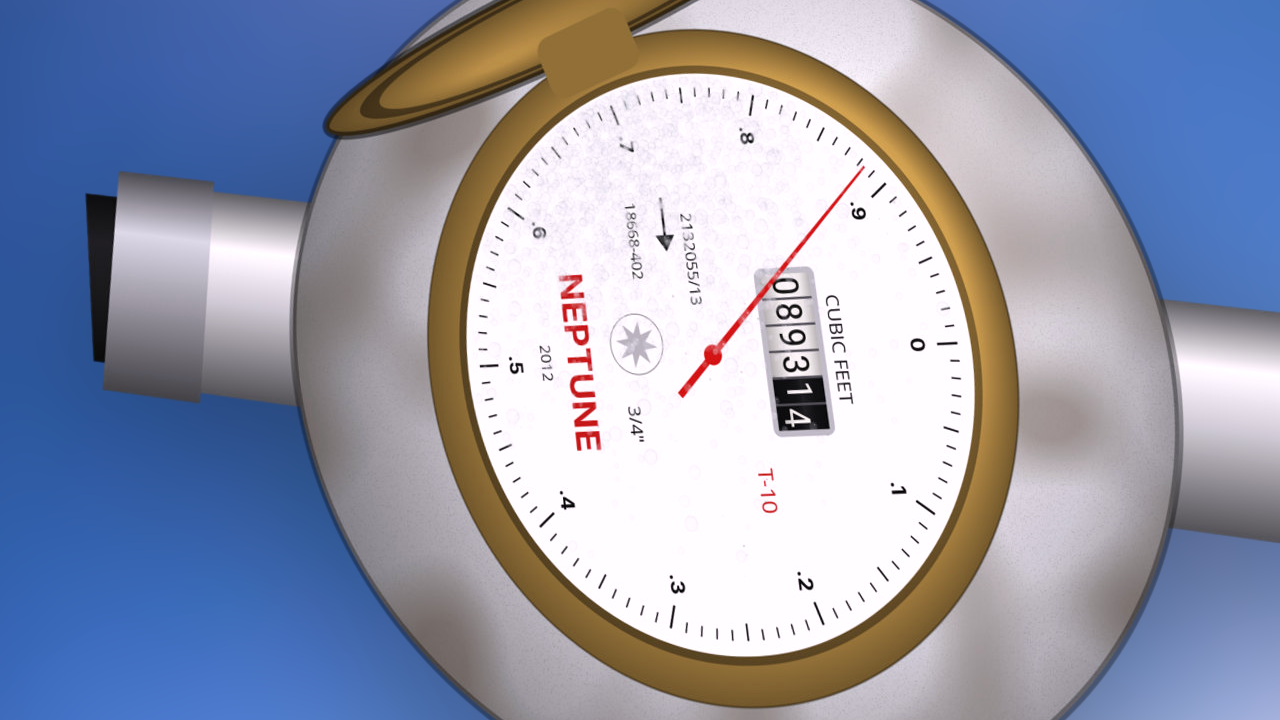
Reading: {"value": 89313.88, "unit": "ft³"}
